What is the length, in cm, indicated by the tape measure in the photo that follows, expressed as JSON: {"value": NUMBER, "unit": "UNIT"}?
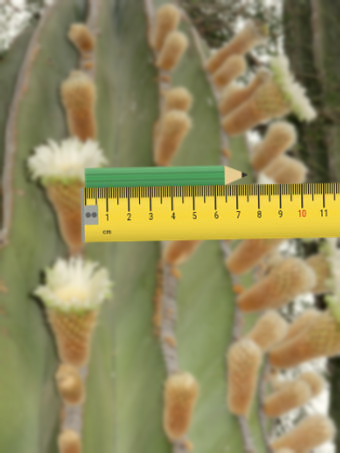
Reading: {"value": 7.5, "unit": "cm"}
